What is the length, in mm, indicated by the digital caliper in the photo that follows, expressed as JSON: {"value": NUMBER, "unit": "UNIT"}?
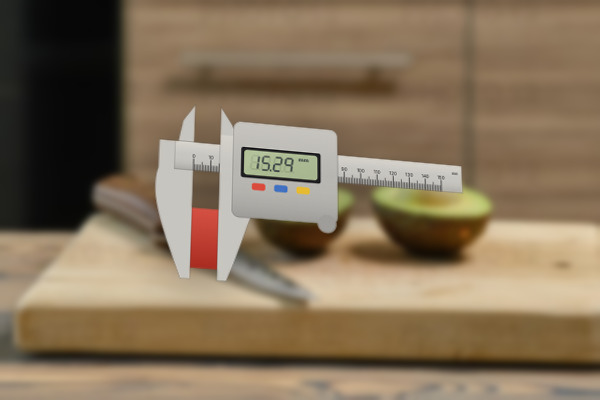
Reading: {"value": 15.29, "unit": "mm"}
